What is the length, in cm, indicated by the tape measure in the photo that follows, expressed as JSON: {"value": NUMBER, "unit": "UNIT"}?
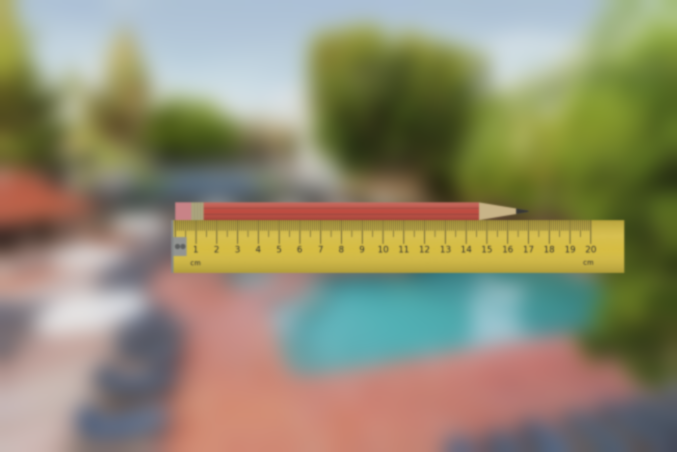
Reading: {"value": 17, "unit": "cm"}
